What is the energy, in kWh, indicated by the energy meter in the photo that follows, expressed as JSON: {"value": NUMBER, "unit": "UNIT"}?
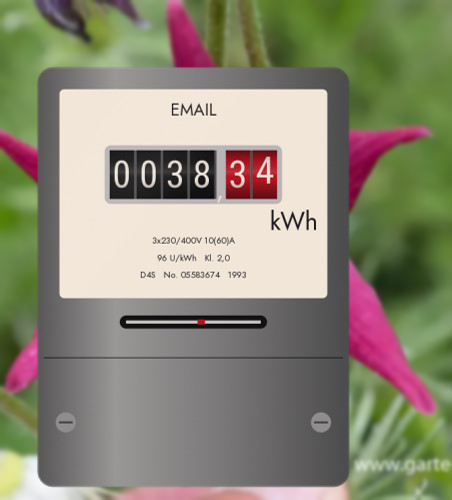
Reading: {"value": 38.34, "unit": "kWh"}
